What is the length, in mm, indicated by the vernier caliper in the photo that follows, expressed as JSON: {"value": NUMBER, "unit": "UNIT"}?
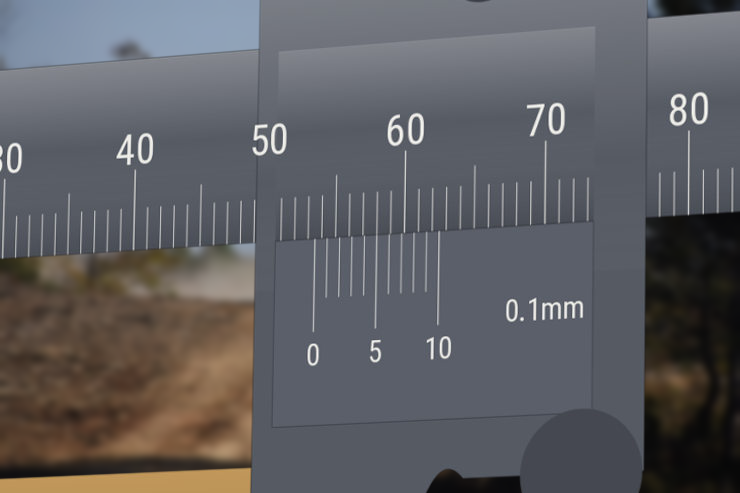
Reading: {"value": 53.5, "unit": "mm"}
